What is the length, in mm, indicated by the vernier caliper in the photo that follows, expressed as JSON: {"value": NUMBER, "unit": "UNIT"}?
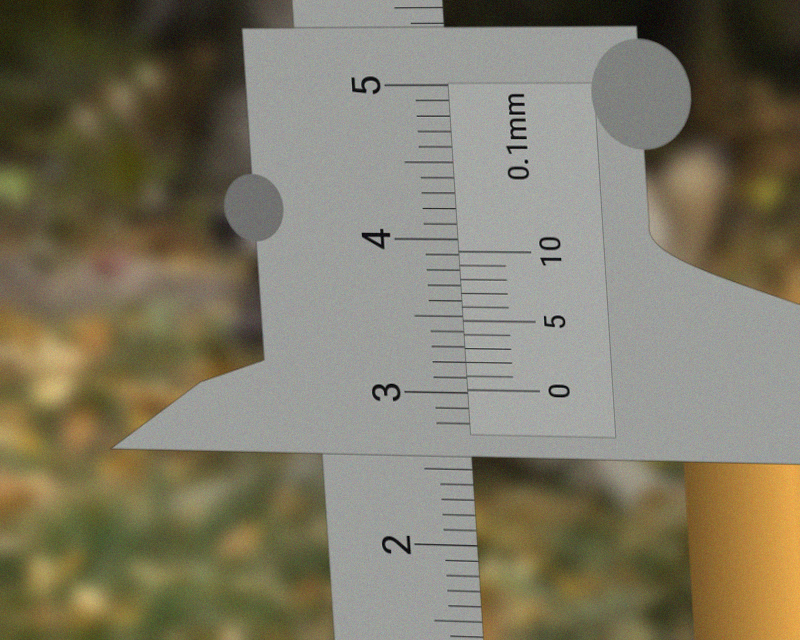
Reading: {"value": 30.2, "unit": "mm"}
